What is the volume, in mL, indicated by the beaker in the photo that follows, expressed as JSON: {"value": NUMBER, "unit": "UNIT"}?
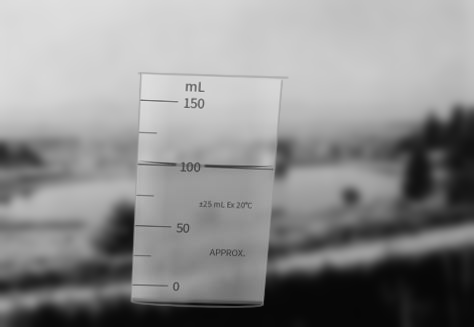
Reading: {"value": 100, "unit": "mL"}
